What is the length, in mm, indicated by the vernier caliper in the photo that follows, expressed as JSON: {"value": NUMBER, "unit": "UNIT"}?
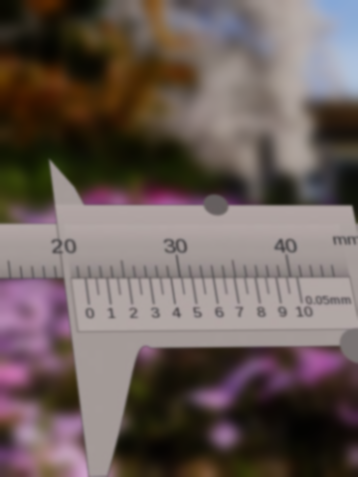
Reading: {"value": 21.6, "unit": "mm"}
